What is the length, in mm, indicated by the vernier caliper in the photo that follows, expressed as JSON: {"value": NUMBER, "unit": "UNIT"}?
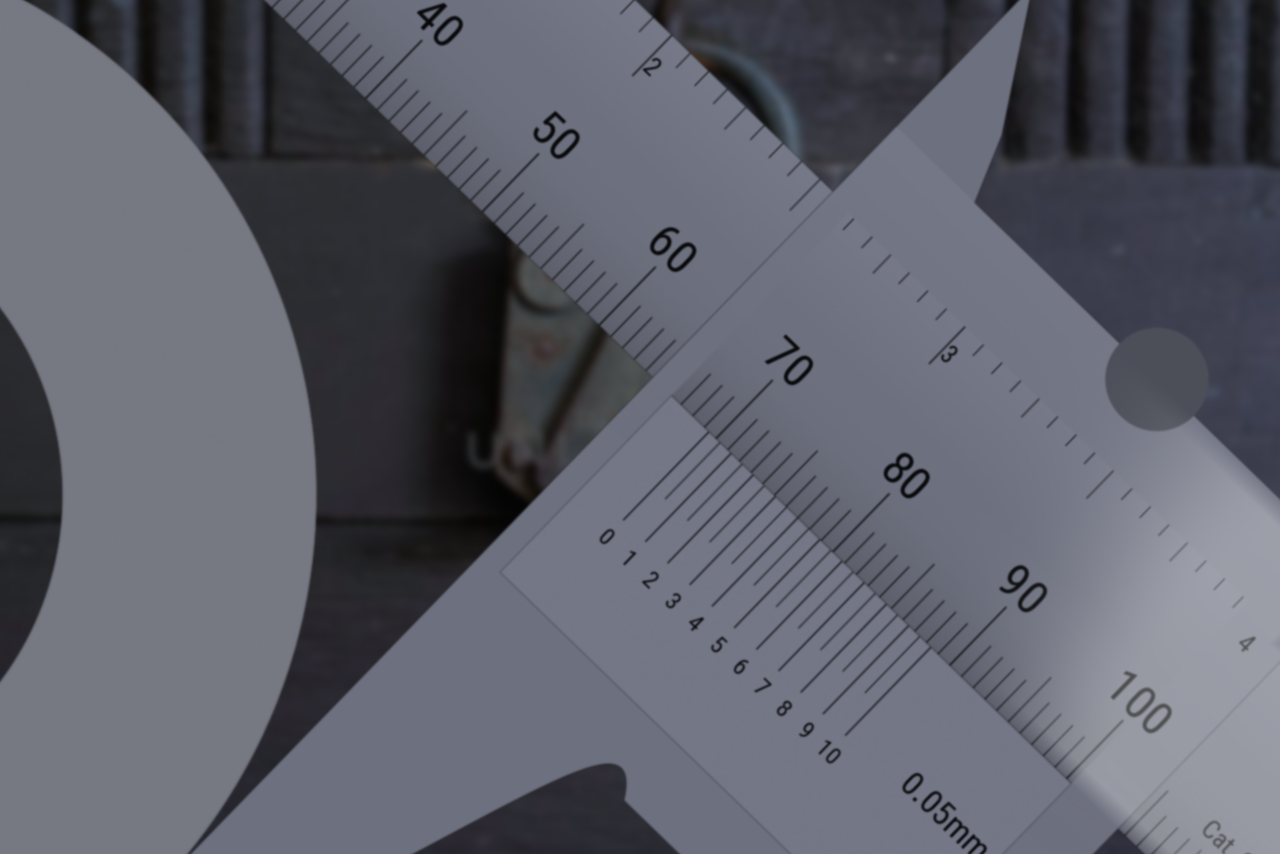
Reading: {"value": 69.4, "unit": "mm"}
